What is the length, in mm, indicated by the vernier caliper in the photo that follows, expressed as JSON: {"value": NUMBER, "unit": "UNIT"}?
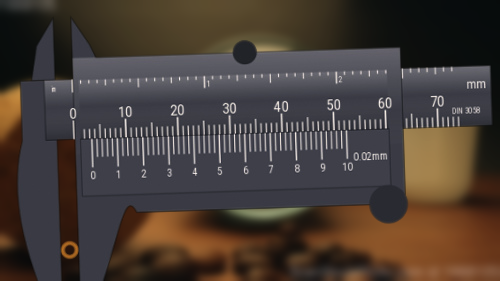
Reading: {"value": 3.4, "unit": "mm"}
